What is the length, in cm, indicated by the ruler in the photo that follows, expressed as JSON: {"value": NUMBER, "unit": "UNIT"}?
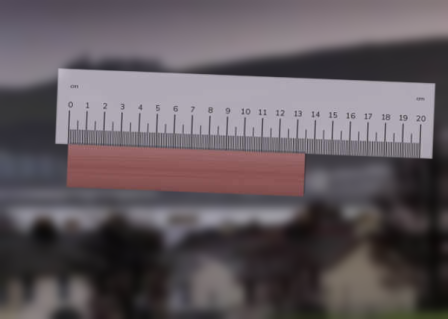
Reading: {"value": 13.5, "unit": "cm"}
